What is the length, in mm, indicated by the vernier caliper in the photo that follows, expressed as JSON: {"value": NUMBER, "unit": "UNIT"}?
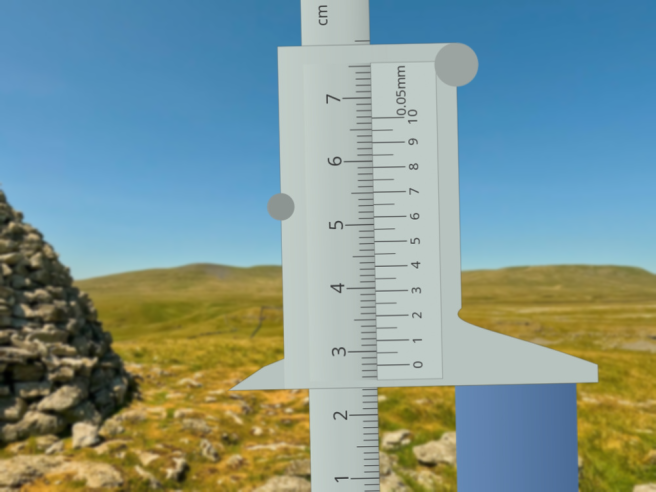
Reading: {"value": 27.8, "unit": "mm"}
